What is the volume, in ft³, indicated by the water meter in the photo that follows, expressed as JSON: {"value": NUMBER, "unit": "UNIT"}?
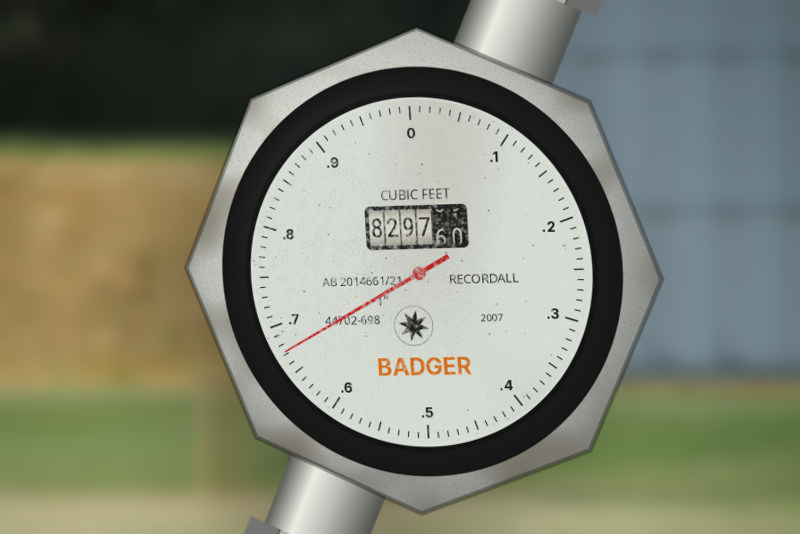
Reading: {"value": 829759.67, "unit": "ft³"}
